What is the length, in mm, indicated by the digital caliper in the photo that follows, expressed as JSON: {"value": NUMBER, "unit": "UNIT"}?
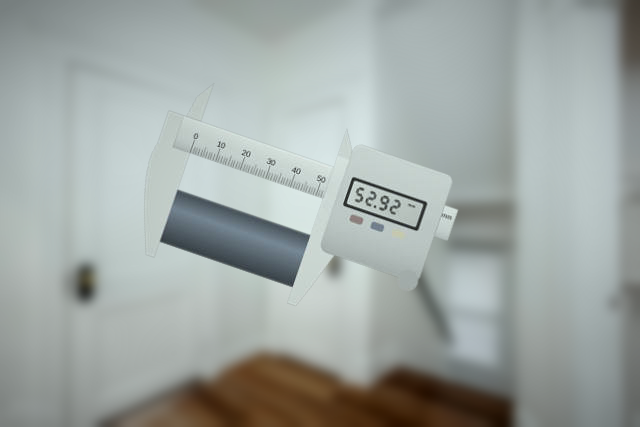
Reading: {"value": 52.92, "unit": "mm"}
